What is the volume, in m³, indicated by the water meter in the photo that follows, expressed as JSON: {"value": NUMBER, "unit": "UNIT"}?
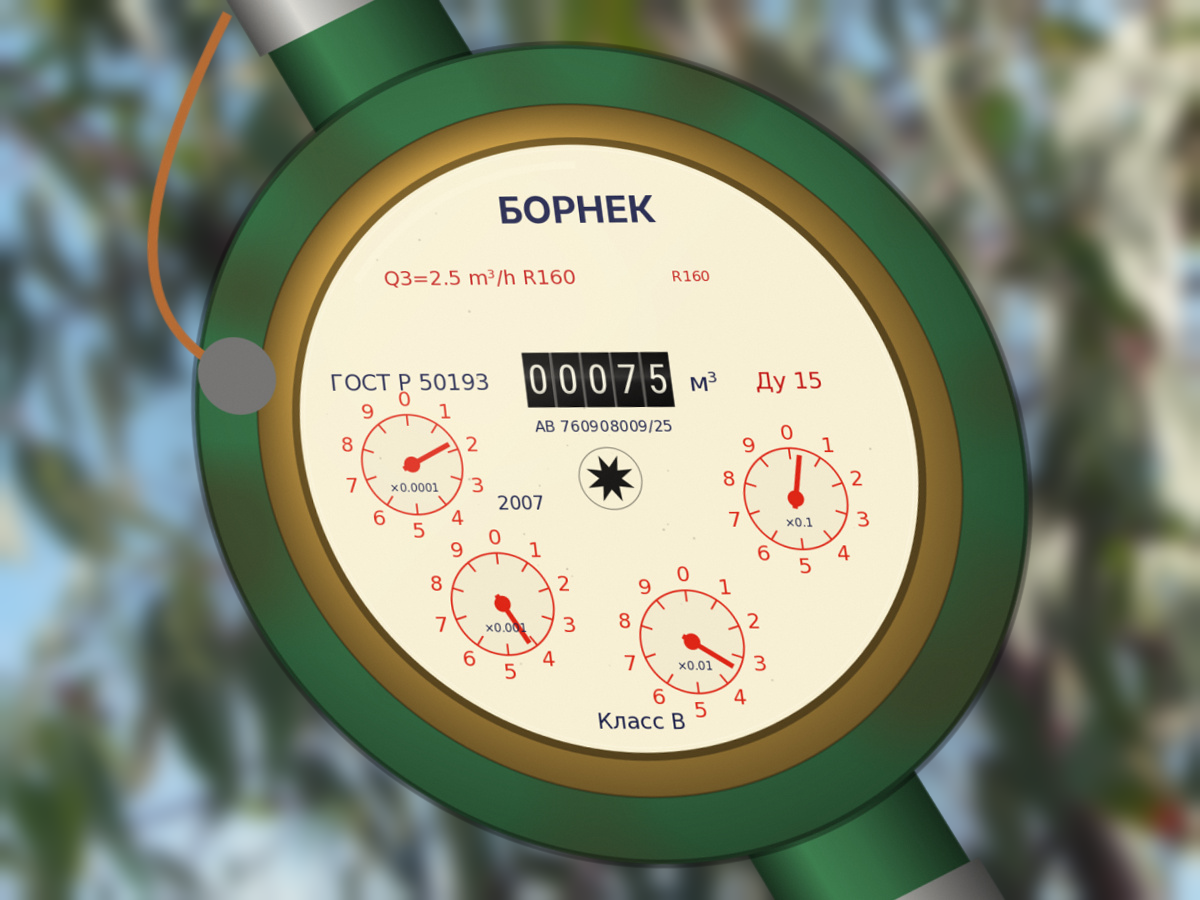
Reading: {"value": 75.0341, "unit": "m³"}
